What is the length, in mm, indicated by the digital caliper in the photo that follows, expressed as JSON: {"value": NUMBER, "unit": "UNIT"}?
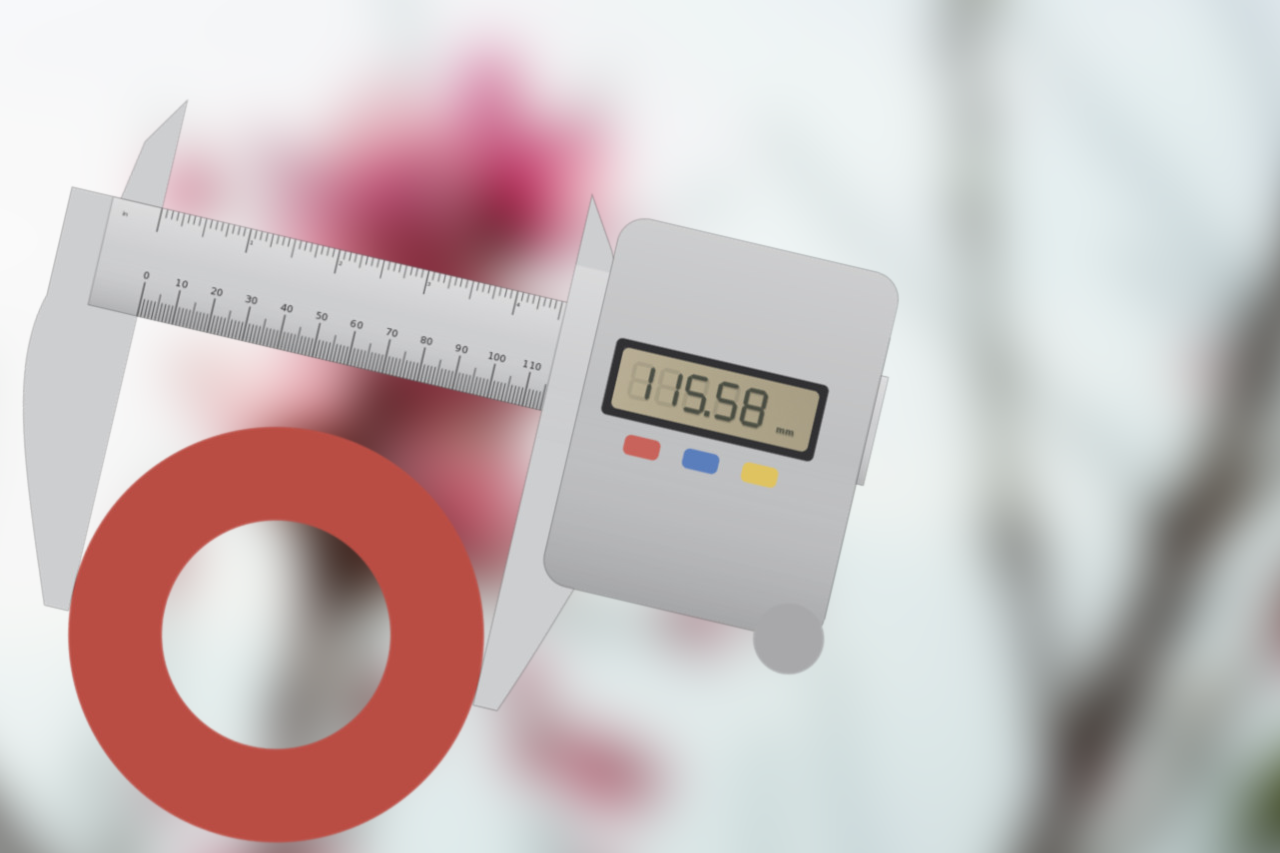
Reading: {"value": 115.58, "unit": "mm"}
